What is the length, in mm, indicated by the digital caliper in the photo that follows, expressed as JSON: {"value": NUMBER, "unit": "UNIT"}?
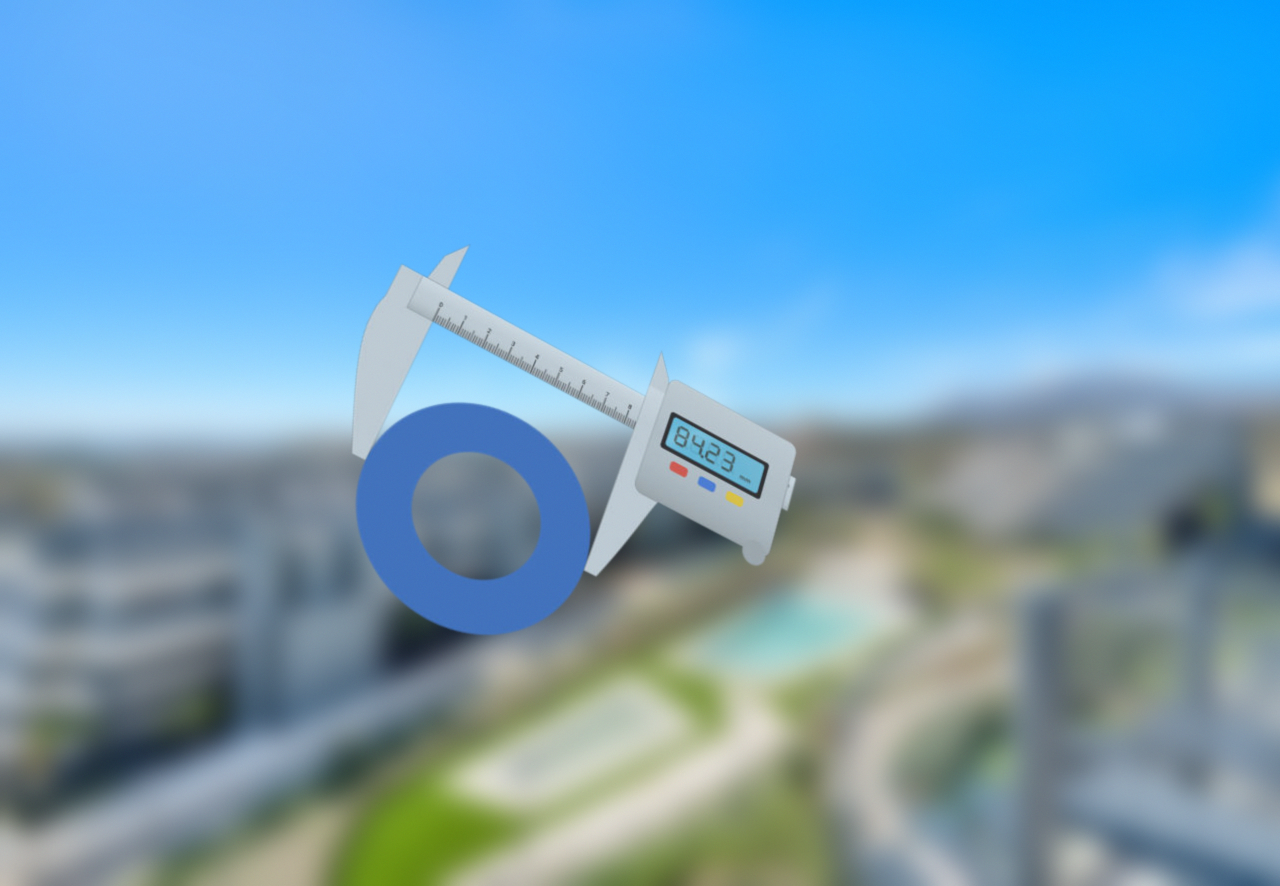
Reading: {"value": 84.23, "unit": "mm"}
